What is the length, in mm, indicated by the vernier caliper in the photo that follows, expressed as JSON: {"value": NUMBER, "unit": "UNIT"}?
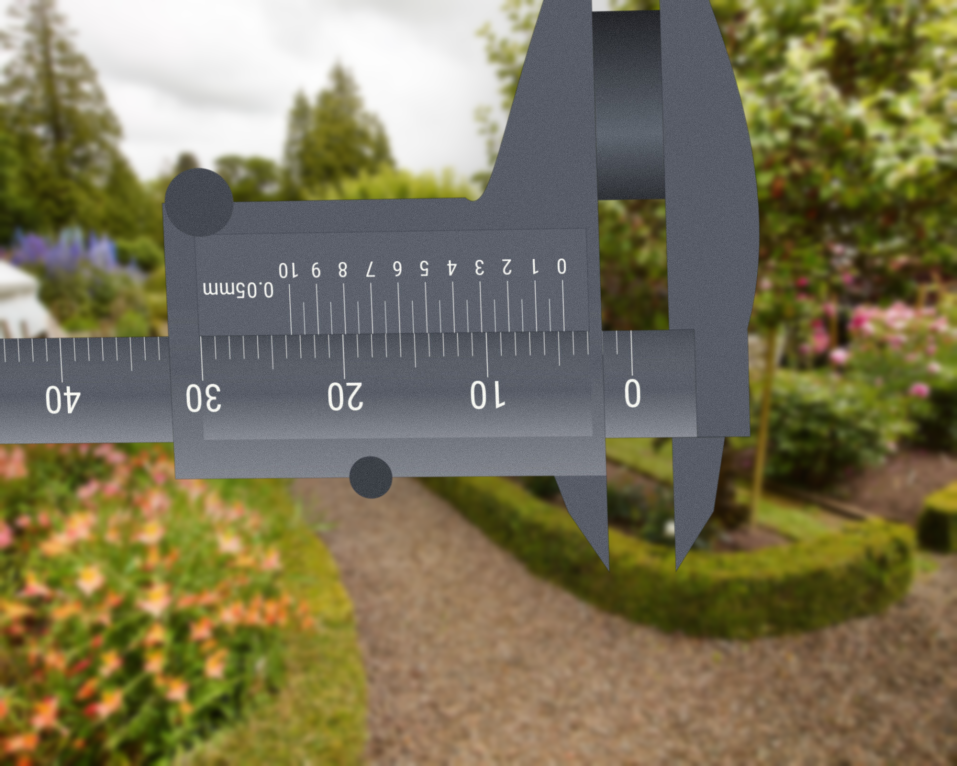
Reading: {"value": 4.6, "unit": "mm"}
